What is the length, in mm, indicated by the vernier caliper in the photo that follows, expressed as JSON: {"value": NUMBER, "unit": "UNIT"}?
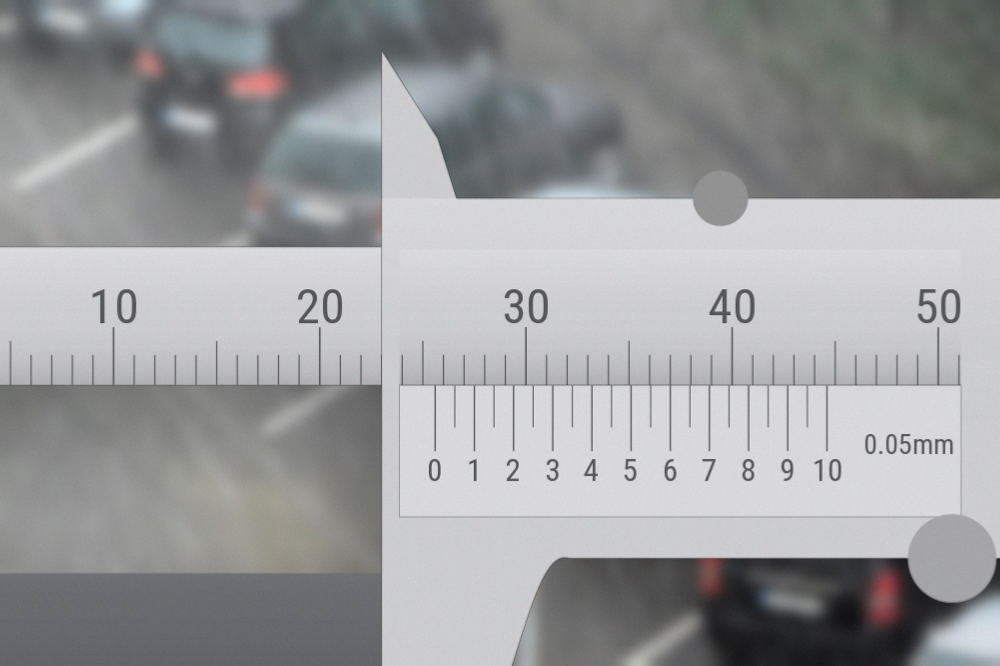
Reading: {"value": 25.6, "unit": "mm"}
